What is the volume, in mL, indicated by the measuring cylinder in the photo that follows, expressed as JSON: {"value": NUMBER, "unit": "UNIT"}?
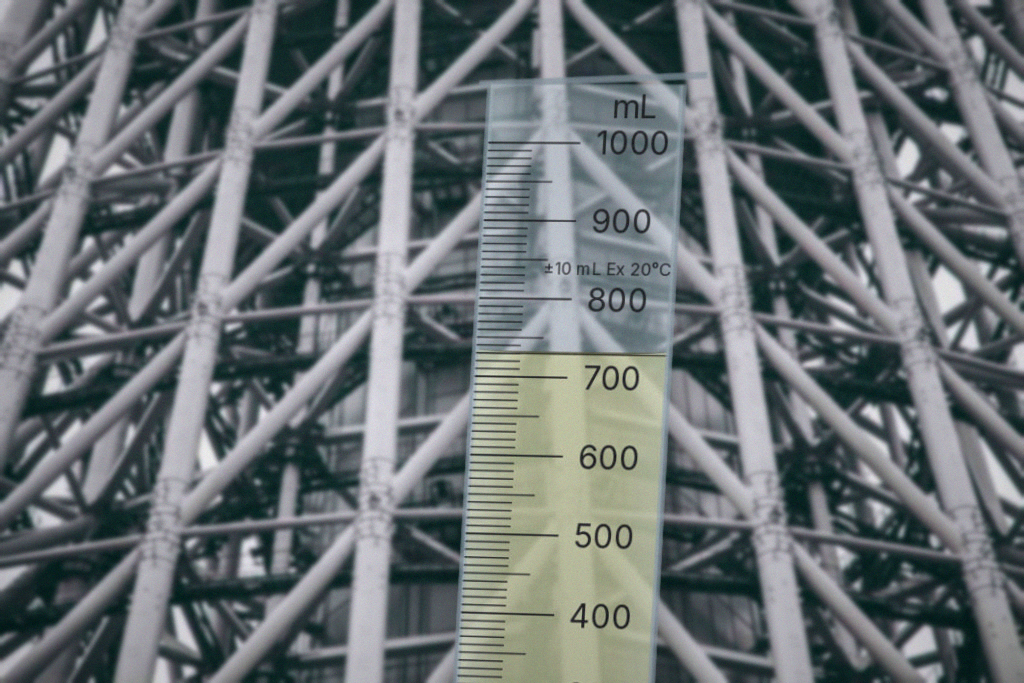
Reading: {"value": 730, "unit": "mL"}
